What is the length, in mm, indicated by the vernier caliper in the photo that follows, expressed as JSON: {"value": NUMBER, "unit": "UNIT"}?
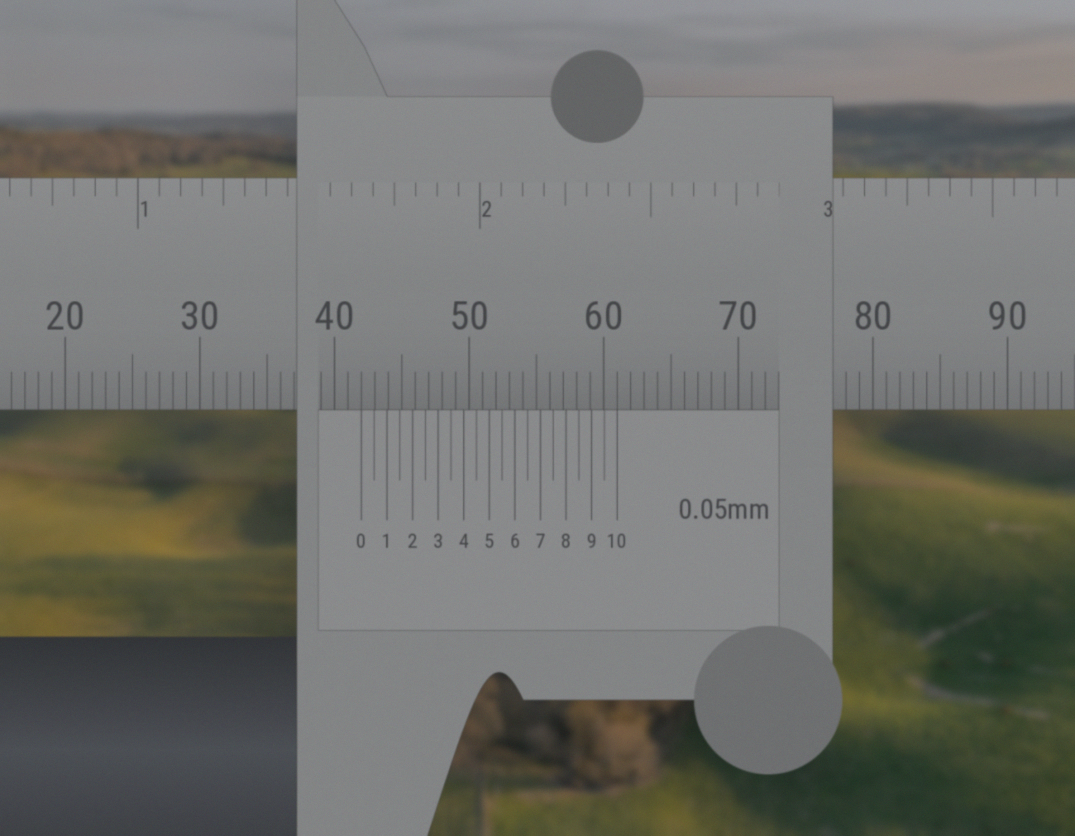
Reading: {"value": 42.0, "unit": "mm"}
